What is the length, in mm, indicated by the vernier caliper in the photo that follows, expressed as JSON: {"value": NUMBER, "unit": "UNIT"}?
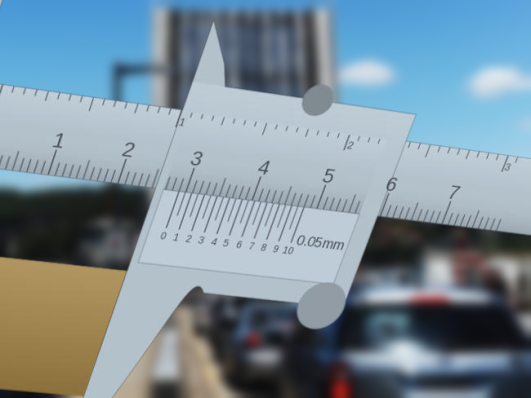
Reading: {"value": 29.0, "unit": "mm"}
